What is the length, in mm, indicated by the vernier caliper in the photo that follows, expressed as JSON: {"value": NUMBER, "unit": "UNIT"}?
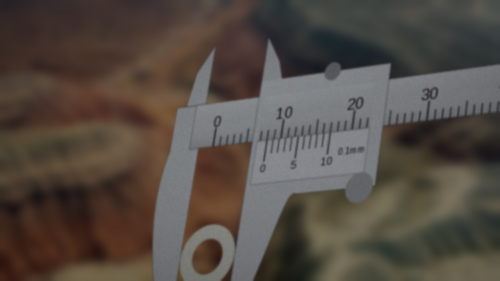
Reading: {"value": 8.0, "unit": "mm"}
